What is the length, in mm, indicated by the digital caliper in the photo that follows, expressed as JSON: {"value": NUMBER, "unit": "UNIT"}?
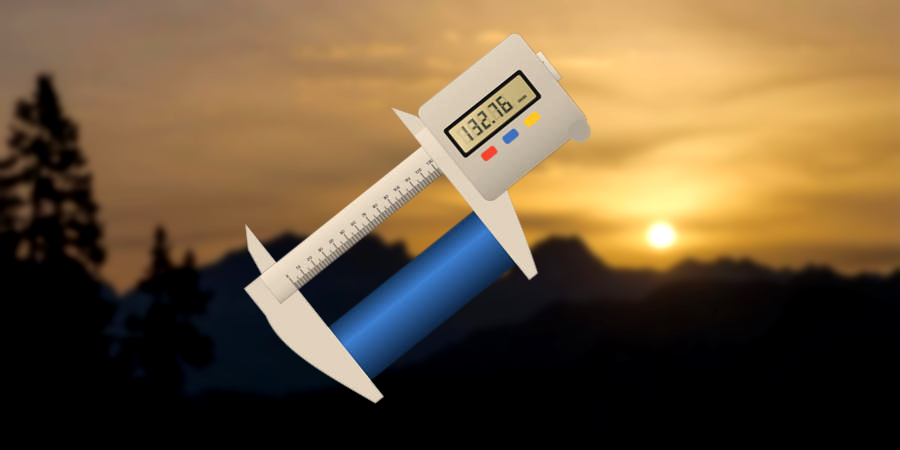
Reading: {"value": 132.76, "unit": "mm"}
